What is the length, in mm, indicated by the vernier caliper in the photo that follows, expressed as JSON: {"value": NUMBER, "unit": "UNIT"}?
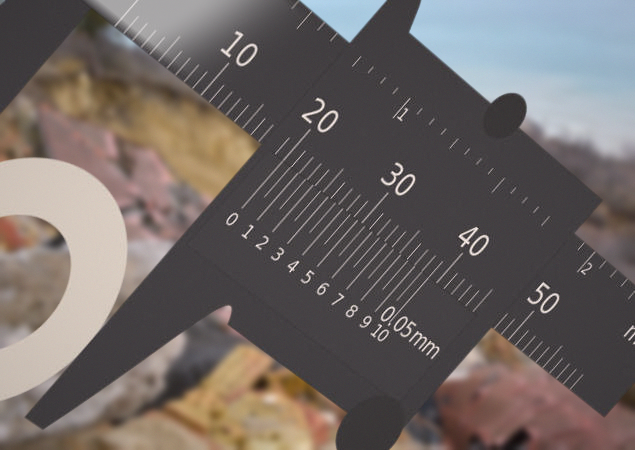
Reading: {"value": 20.0, "unit": "mm"}
